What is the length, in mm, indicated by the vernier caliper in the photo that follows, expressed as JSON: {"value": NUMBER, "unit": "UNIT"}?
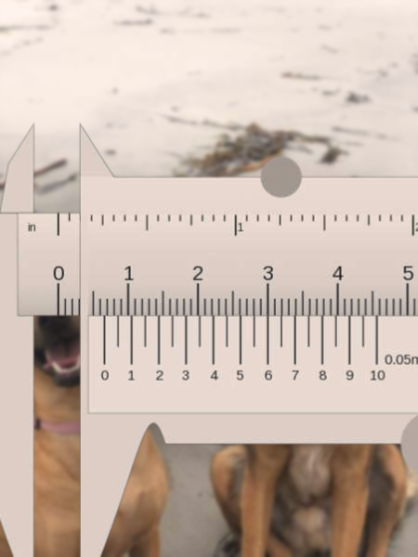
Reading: {"value": 6.6, "unit": "mm"}
